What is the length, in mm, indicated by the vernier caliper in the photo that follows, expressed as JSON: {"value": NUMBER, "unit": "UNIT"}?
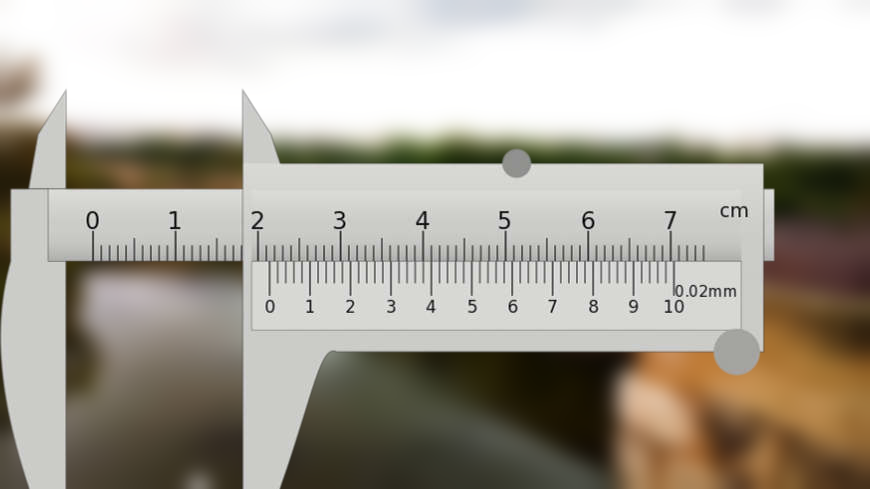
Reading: {"value": 21.4, "unit": "mm"}
